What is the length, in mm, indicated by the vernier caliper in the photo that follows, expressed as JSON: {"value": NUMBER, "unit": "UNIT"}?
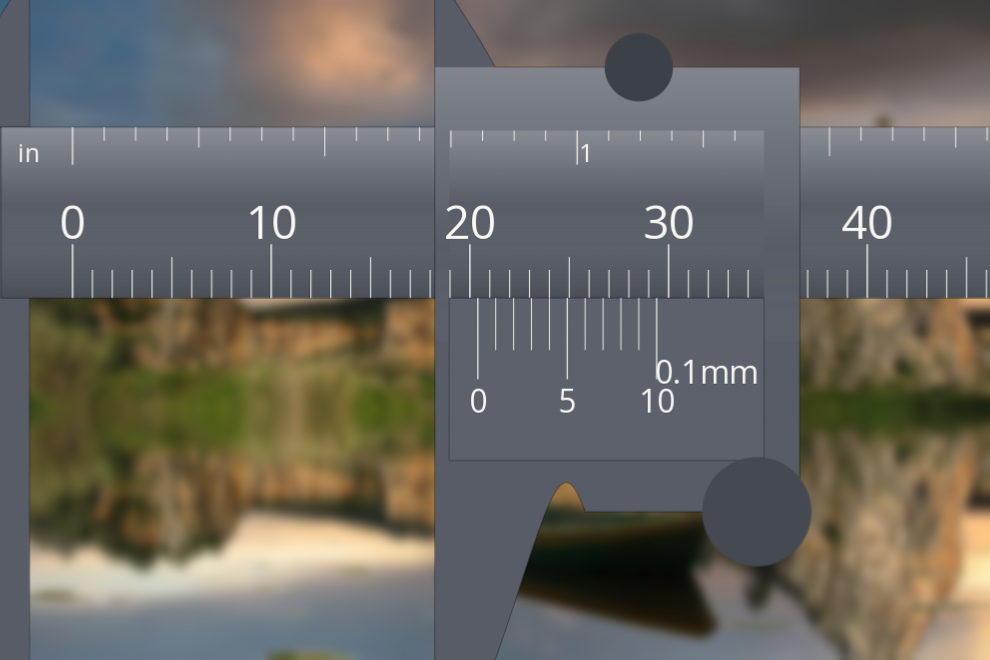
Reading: {"value": 20.4, "unit": "mm"}
